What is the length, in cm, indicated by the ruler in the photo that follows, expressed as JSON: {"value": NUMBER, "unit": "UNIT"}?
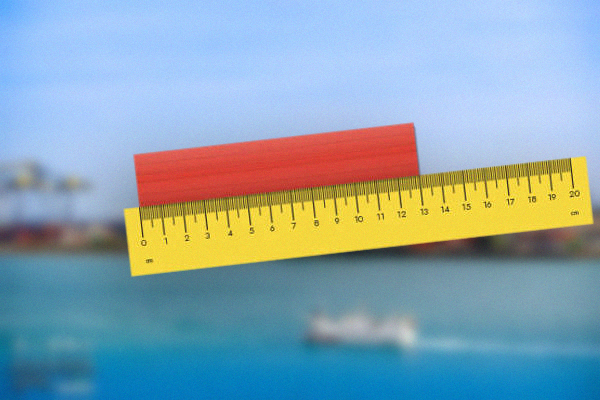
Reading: {"value": 13, "unit": "cm"}
